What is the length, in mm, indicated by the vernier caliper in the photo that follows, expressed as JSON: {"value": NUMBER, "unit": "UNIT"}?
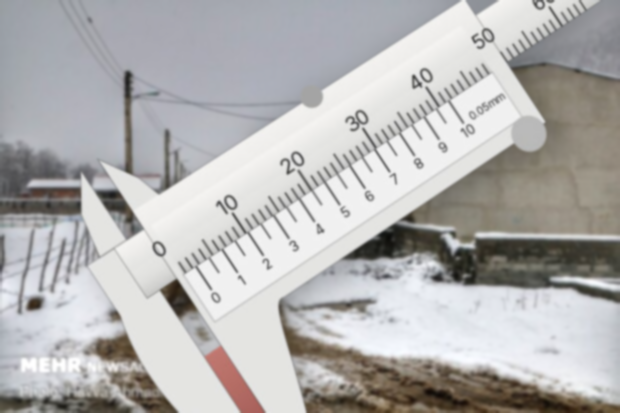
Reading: {"value": 2.5, "unit": "mm"}
